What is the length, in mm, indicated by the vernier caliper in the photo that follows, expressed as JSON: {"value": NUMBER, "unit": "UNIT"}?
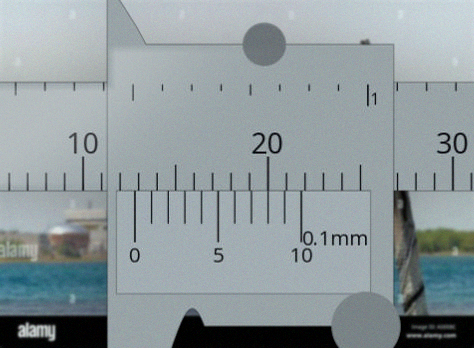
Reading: {"value": 12.8, "unit": "mm"}
